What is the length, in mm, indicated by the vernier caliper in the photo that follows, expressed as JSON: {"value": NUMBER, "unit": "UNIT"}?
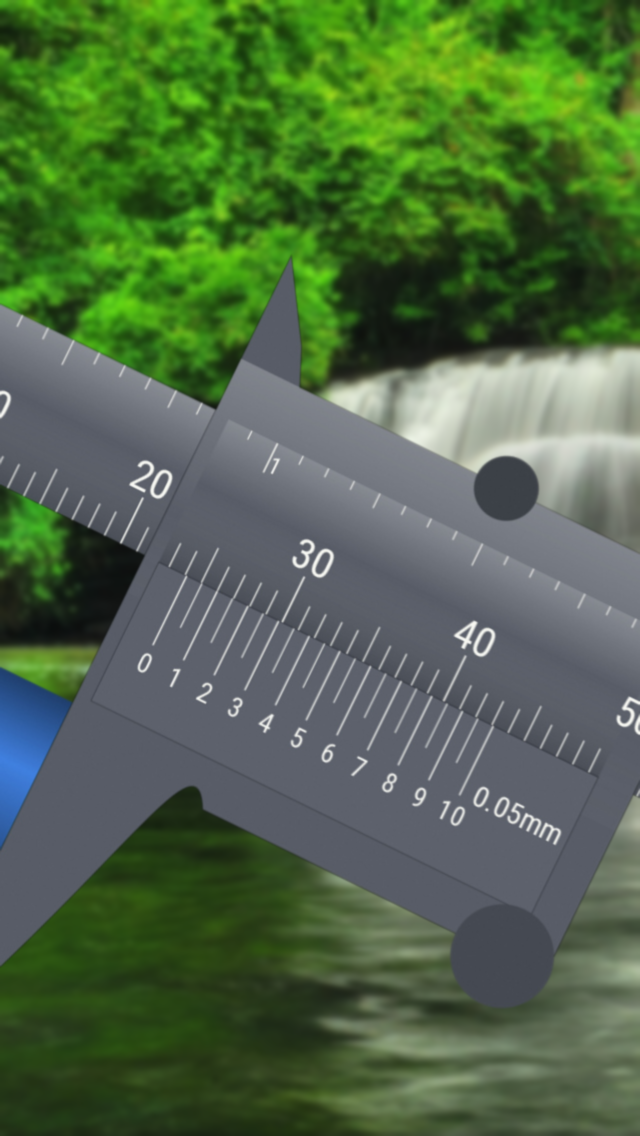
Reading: {"value": 24.1, "unit": "mm"}
